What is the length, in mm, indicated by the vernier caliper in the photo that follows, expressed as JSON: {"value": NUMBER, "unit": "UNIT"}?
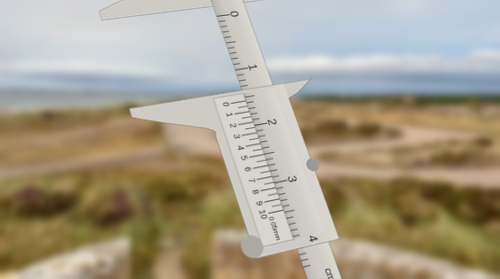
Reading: {"value": 15.6, "unit": "mm"}
